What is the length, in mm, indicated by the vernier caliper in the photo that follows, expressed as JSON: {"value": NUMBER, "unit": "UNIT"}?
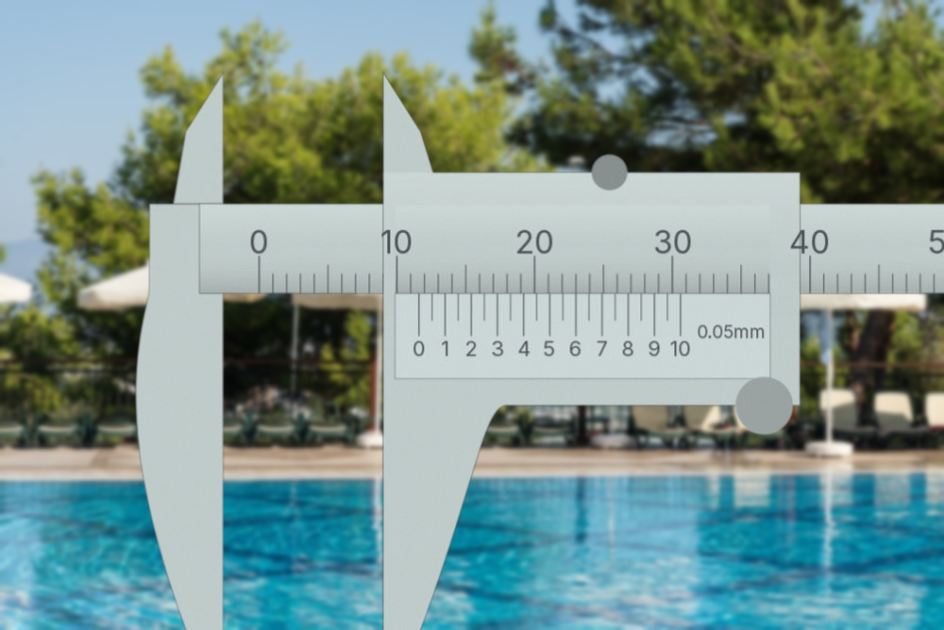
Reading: {"value": 11.6, "unit": "mm"}
